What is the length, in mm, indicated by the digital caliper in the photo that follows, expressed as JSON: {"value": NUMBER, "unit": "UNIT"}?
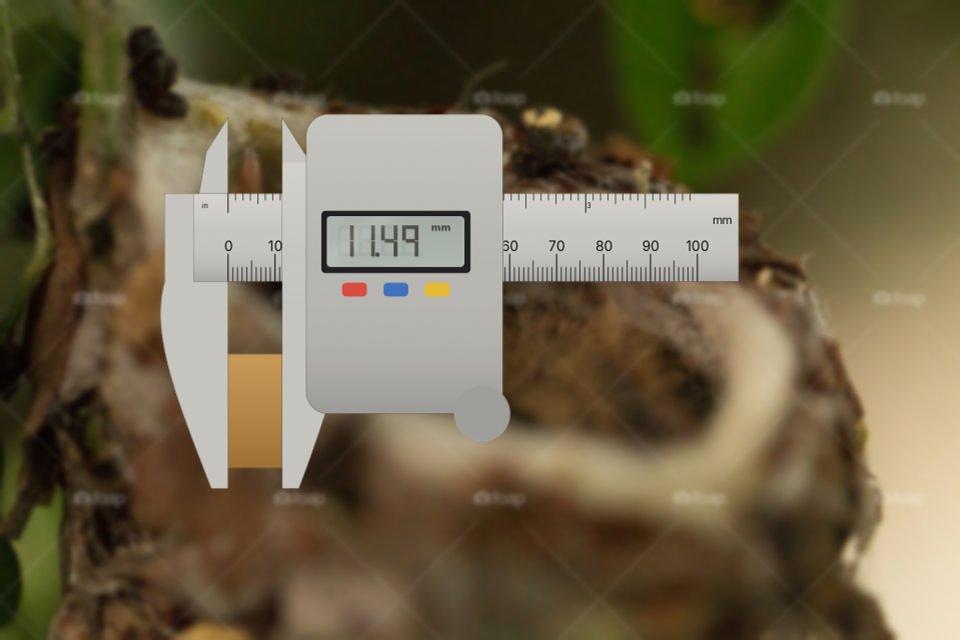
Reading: {"value": 11.49, "unit": "mm"}
